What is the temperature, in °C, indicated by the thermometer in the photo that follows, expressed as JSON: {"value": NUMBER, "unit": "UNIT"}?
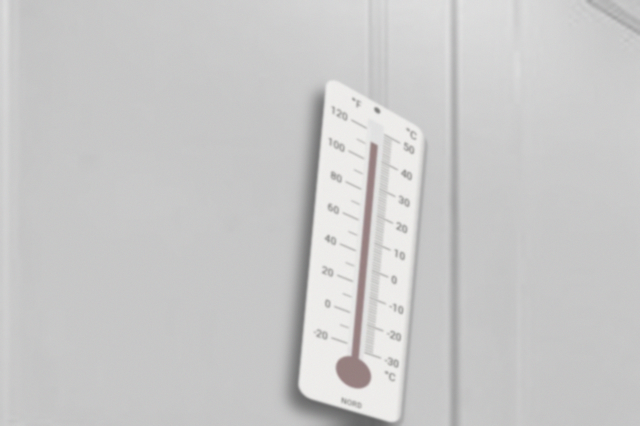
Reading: {"value": 45, "unit": "°C"}
